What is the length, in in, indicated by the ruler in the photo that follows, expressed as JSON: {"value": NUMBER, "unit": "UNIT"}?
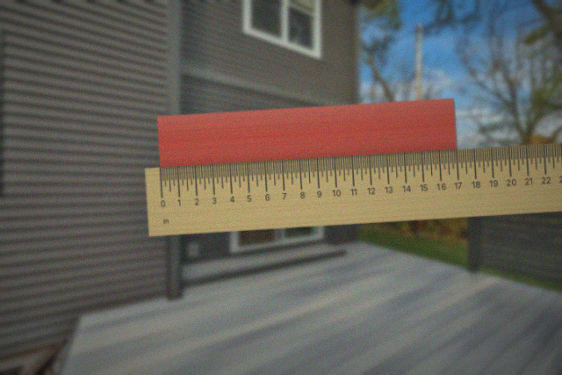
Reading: {"value": 17, "unit": "in"}
